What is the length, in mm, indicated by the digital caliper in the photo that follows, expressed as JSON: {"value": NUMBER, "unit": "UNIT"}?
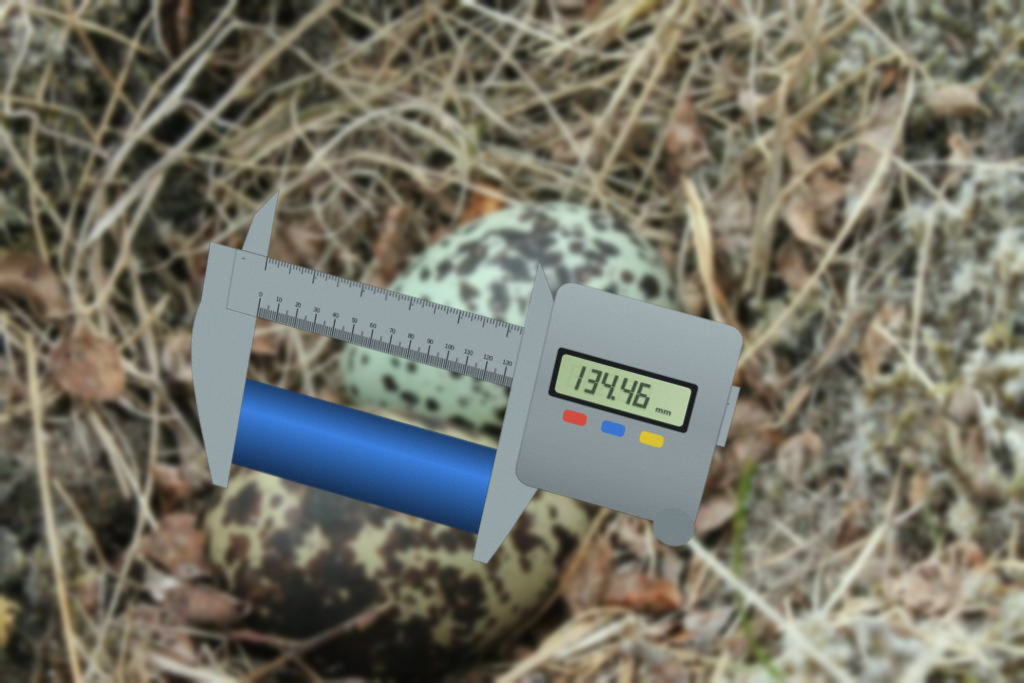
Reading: {"value": 134.46, "unit": "mm"}
